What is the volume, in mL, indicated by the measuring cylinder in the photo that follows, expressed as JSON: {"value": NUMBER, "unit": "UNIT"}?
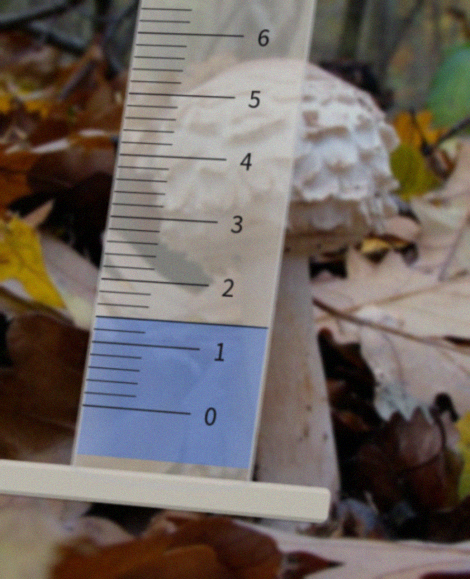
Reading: {"value": 1.4, "unit": "mL"}
